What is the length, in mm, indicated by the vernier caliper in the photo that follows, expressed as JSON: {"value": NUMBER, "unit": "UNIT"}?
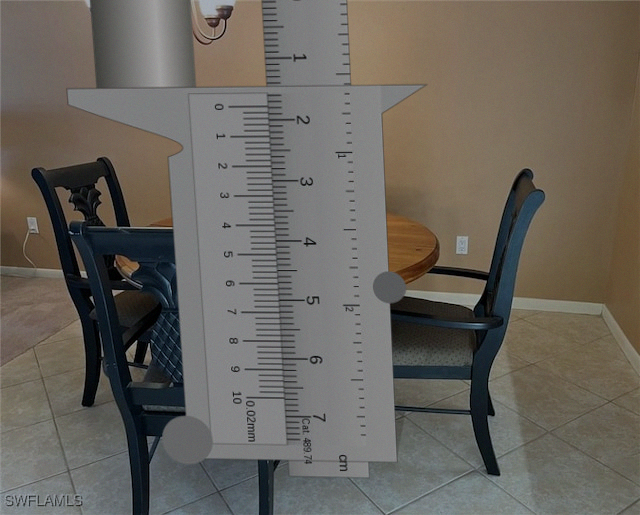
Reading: {"value": 17.8, "unit": "mm"}
